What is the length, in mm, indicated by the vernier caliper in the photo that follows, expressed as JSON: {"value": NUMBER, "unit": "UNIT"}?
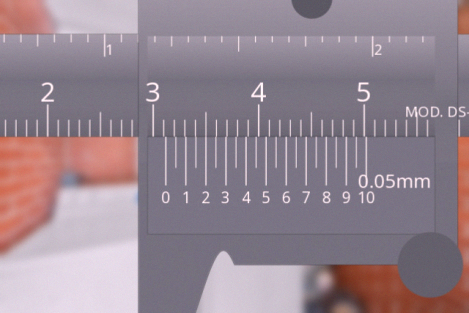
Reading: {"value": 31.2, "unit": "mm"}
